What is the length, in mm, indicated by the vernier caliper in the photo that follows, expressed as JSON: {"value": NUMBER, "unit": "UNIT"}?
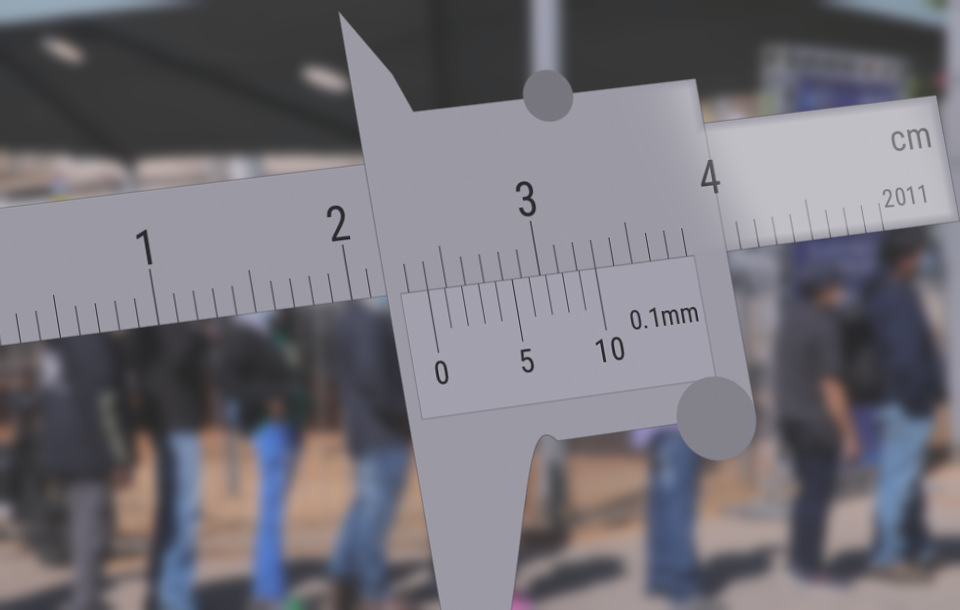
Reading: {"value": 24.0, "unit": "mm"}
